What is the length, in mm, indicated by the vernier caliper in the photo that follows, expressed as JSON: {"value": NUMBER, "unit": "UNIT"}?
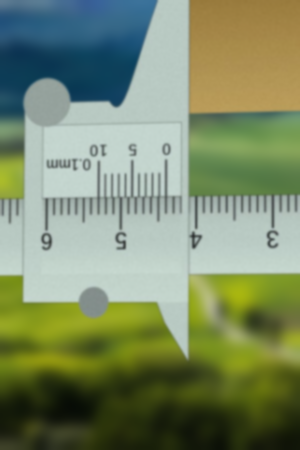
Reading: {"value": 44.0, "unit": "mm"}
